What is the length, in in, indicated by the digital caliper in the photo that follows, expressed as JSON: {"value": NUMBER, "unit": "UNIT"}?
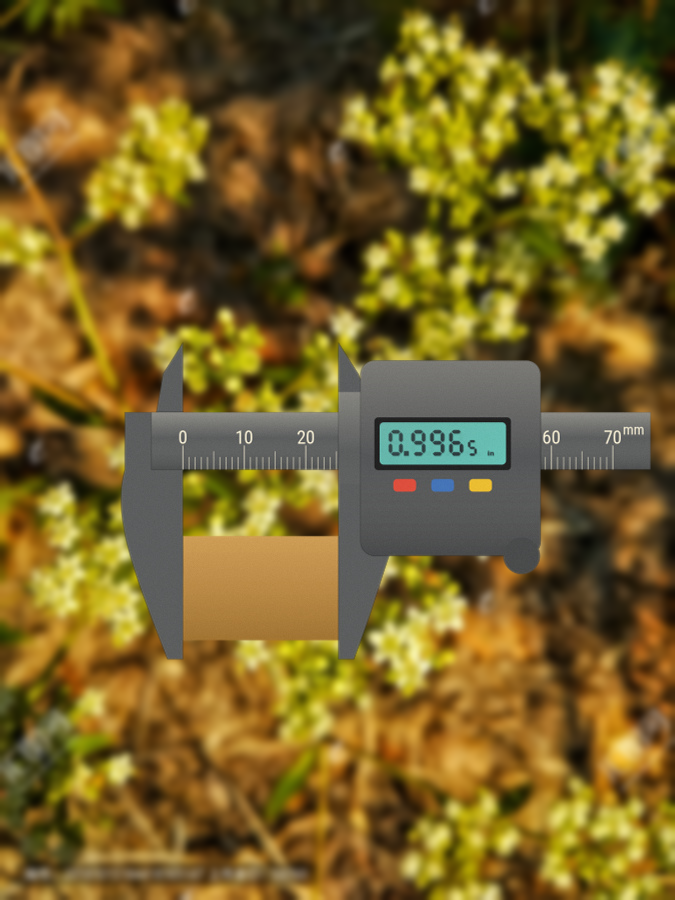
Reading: {"value": 0.9965, "unit": "in"}
